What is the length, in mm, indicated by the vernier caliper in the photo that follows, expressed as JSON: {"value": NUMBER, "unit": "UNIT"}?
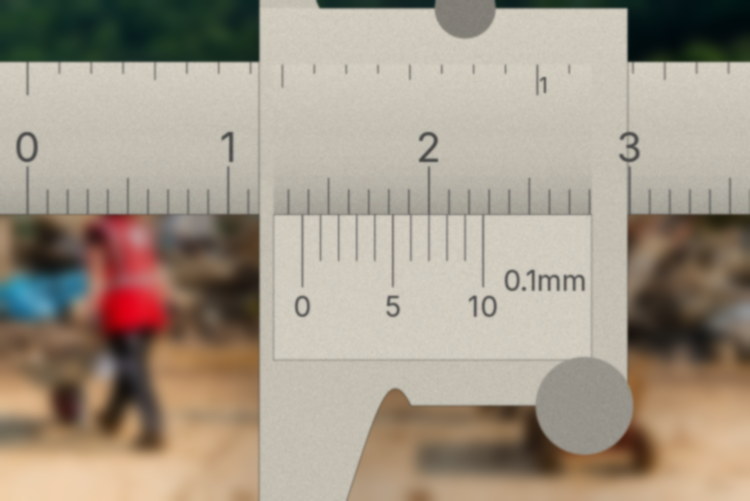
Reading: {"value": 13.7, "unit": "mm"}
